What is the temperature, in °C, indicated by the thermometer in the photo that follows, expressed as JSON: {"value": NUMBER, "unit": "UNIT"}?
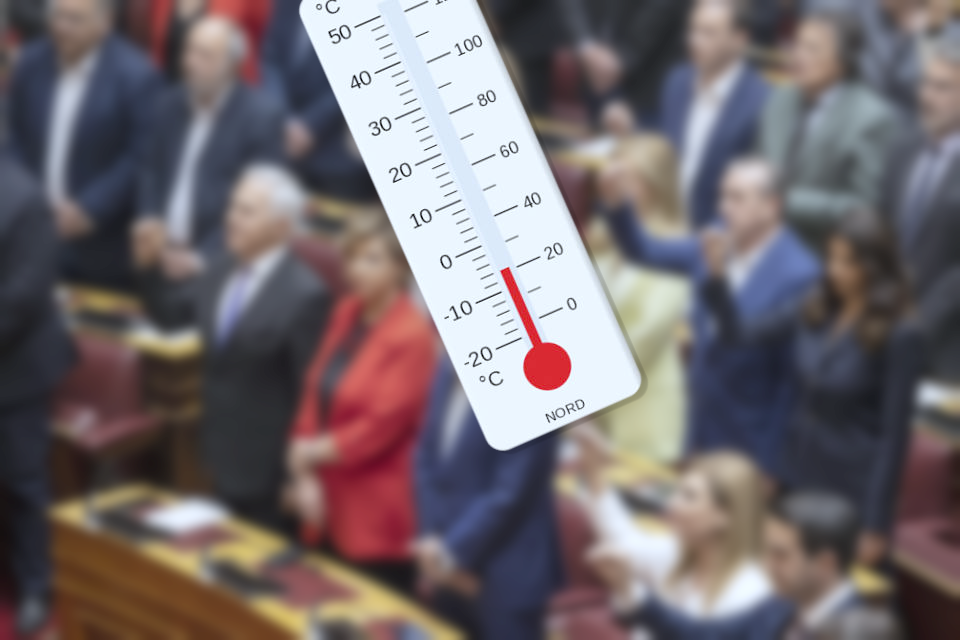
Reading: {"value": -6, "unit": "°C"}
